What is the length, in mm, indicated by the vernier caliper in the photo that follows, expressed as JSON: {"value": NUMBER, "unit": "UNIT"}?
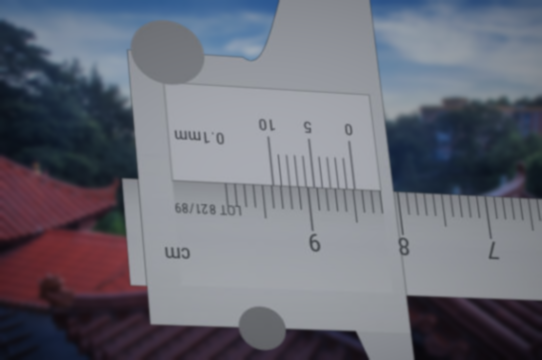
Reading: {"value": 84.8, "unit": "mm"}
